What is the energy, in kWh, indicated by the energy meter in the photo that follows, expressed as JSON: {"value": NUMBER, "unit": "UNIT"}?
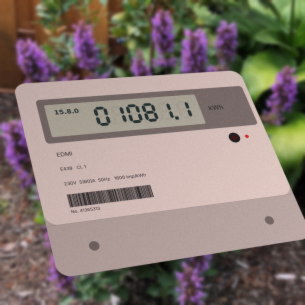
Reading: {"value": 1081.1, "unit": "kWh"}
